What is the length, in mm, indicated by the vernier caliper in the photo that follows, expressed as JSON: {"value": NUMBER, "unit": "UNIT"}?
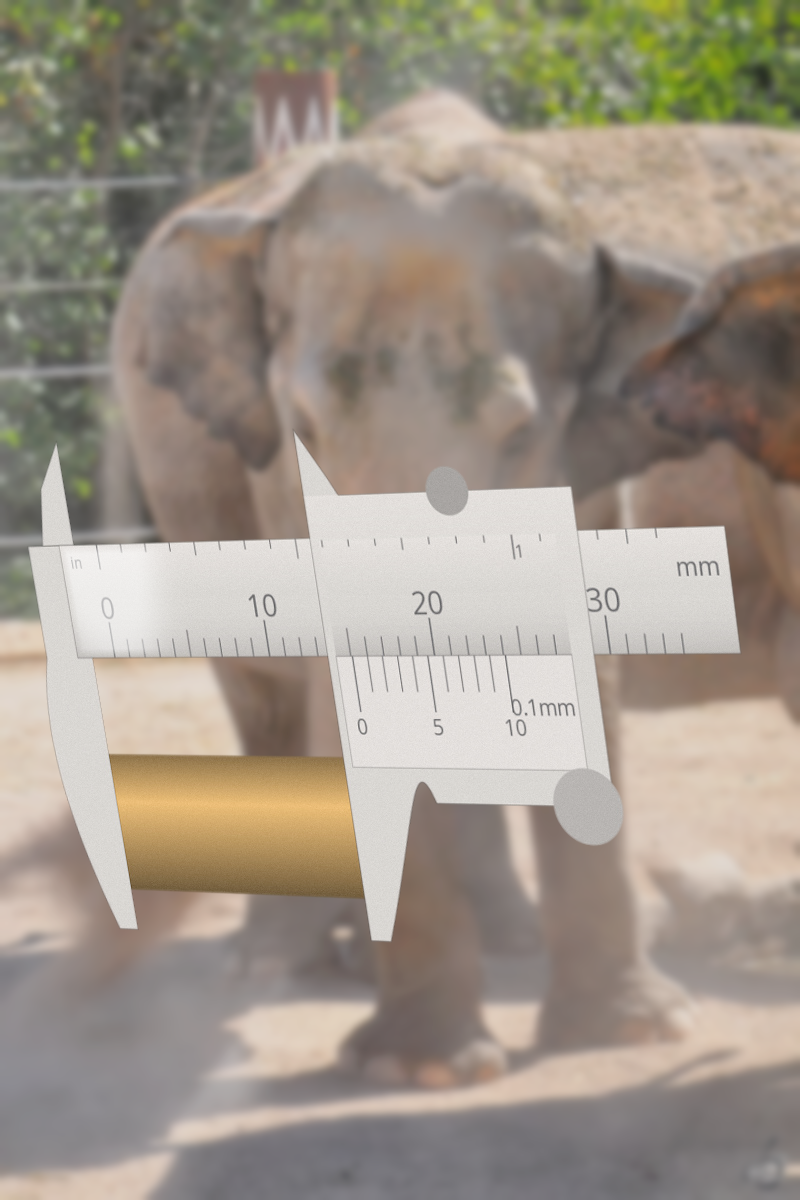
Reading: {"value": 15.1, "unit": "mm"}
